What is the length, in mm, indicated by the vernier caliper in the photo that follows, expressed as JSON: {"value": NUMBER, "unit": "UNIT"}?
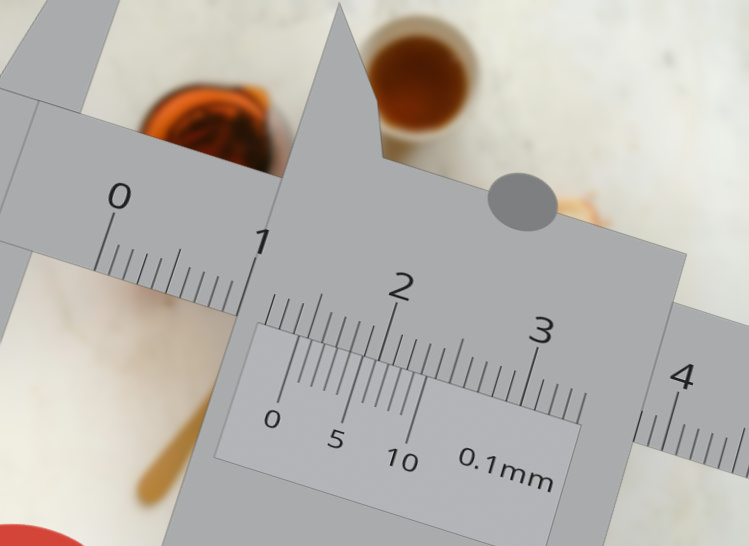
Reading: {"value": 14.4, "unit": "mm"}
